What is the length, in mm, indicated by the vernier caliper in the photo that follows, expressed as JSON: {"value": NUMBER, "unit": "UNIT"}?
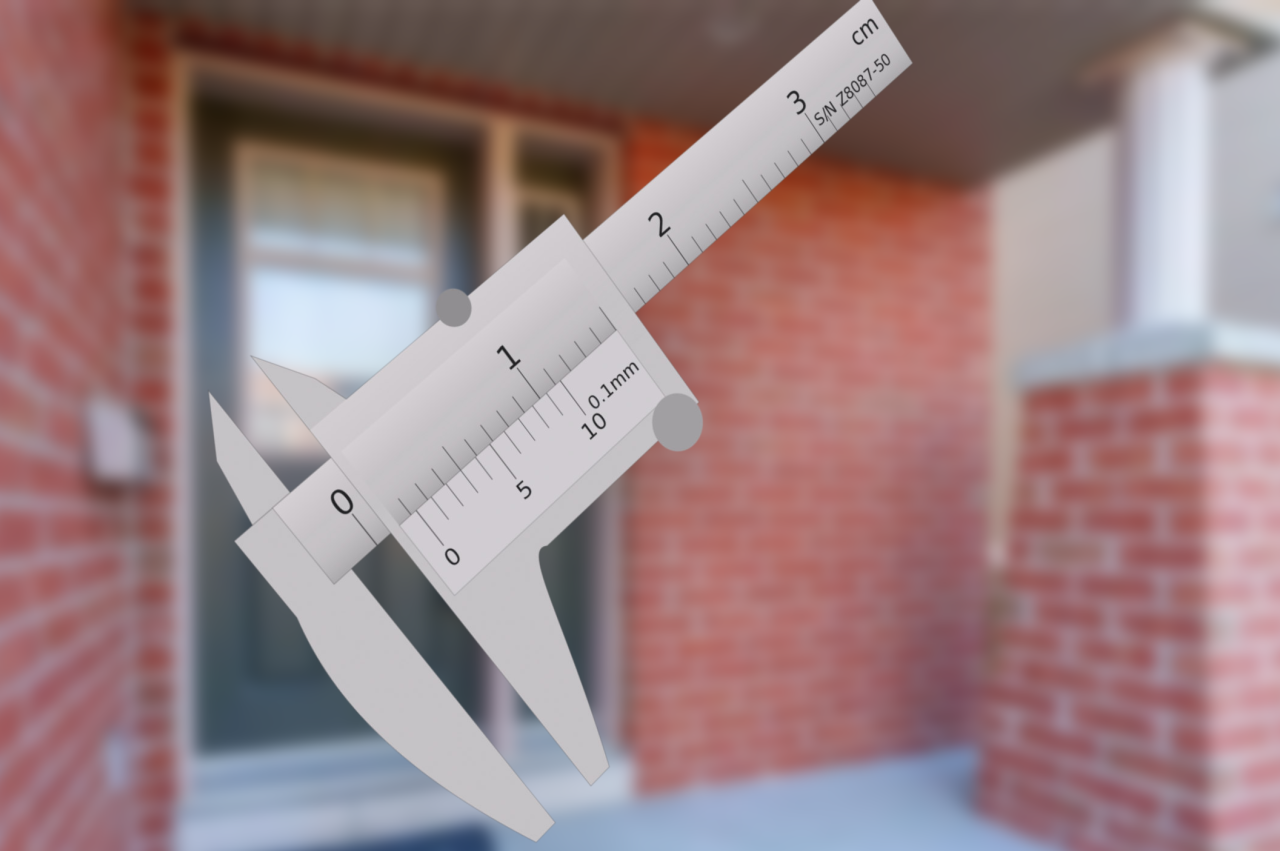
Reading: {"value": 2.3, "unit": "mm"}
